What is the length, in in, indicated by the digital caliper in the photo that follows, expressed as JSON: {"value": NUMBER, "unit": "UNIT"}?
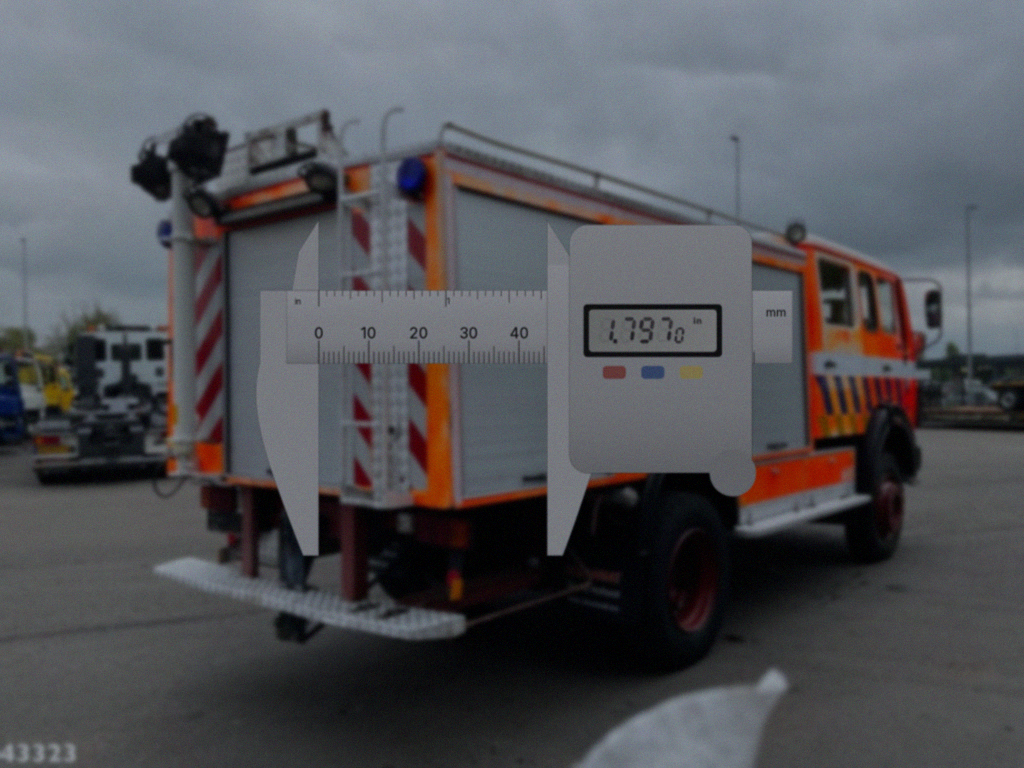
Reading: {"value": 1.7970, "unit": "in"}
